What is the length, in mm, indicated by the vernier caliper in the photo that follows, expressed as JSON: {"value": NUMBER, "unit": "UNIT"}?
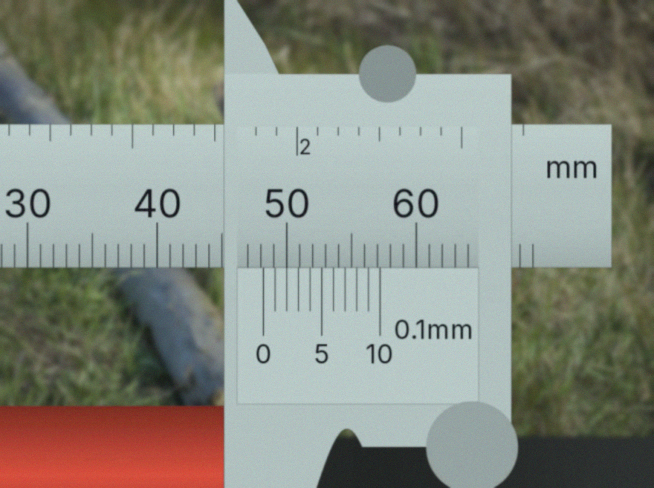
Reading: {"value": 48.2, "unit": "mm"}
